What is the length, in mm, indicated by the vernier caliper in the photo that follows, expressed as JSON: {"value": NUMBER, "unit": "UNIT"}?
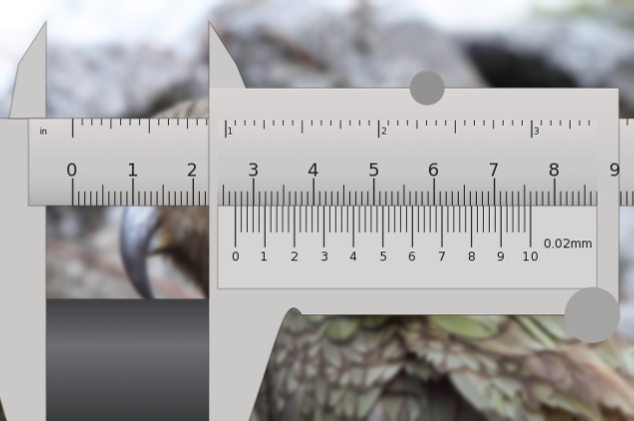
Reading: {"value": 27.0, "unit": "mm"}
